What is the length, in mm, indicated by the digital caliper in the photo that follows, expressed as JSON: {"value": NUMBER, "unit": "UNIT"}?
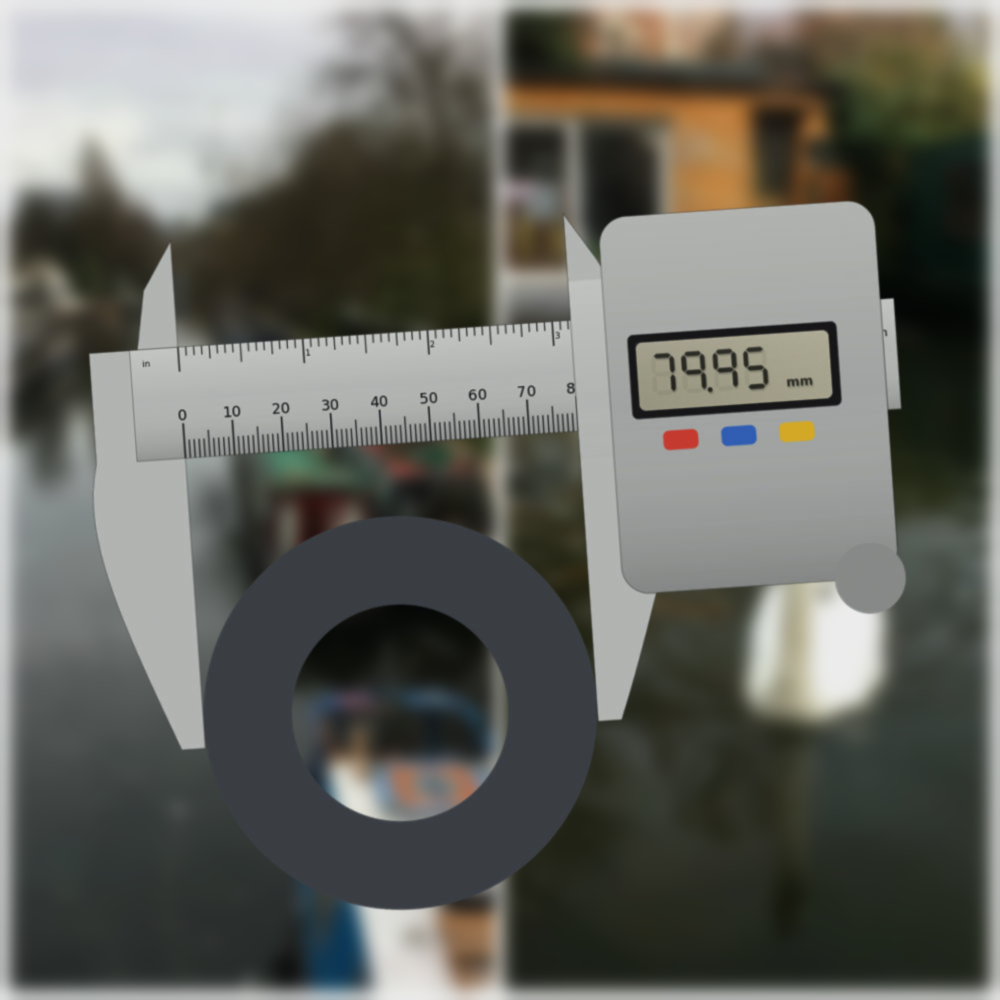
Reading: {"value": 79.95, "unit": "mm"}
